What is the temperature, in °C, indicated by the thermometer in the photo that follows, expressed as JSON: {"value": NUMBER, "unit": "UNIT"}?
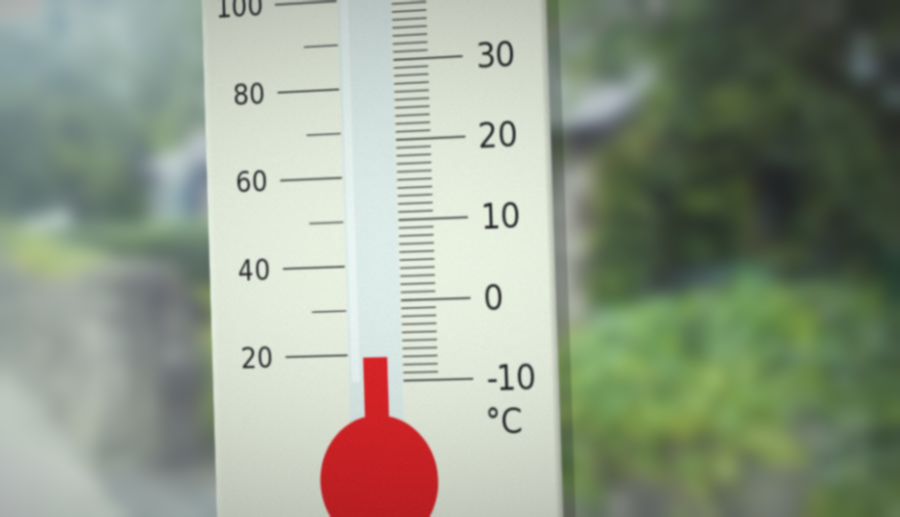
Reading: {"value": -7, "unit": "°C"}
